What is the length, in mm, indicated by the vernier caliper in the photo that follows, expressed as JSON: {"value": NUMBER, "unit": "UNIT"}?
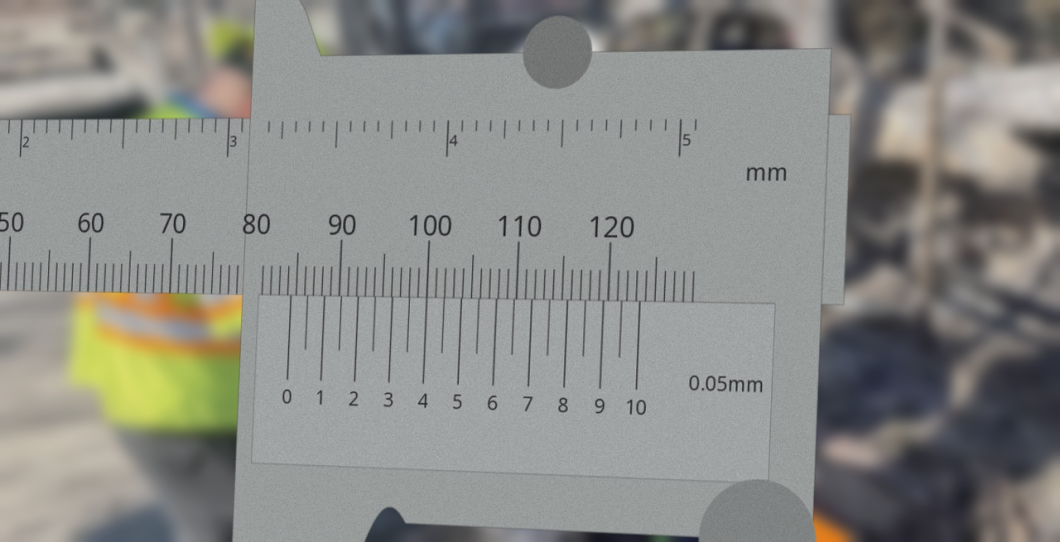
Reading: {"value": 84.4, "unit": "mm"}
